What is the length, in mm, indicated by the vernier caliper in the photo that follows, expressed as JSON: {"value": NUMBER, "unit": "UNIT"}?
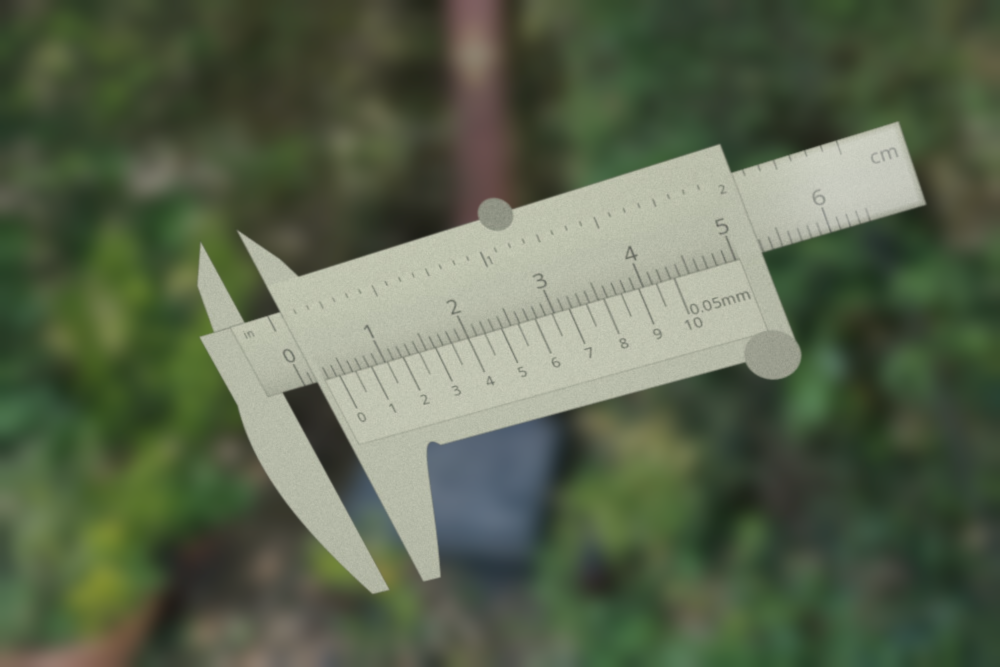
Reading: {"value": 4.4, "unit": "mm"}
